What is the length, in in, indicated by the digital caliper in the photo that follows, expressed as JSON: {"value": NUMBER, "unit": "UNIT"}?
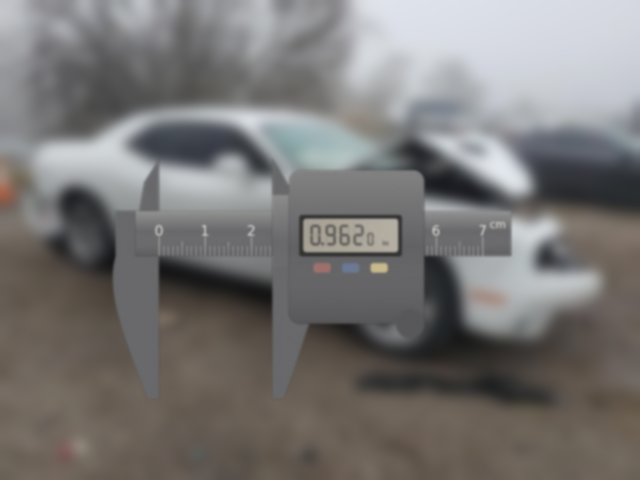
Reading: {"value": 0.9620, "unit": "in"}
